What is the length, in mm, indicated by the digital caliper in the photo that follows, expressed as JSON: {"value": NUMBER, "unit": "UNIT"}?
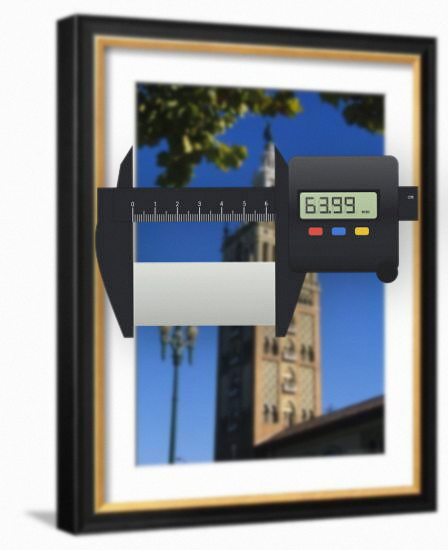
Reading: {"value": 63.99, "unit": "mm"}
